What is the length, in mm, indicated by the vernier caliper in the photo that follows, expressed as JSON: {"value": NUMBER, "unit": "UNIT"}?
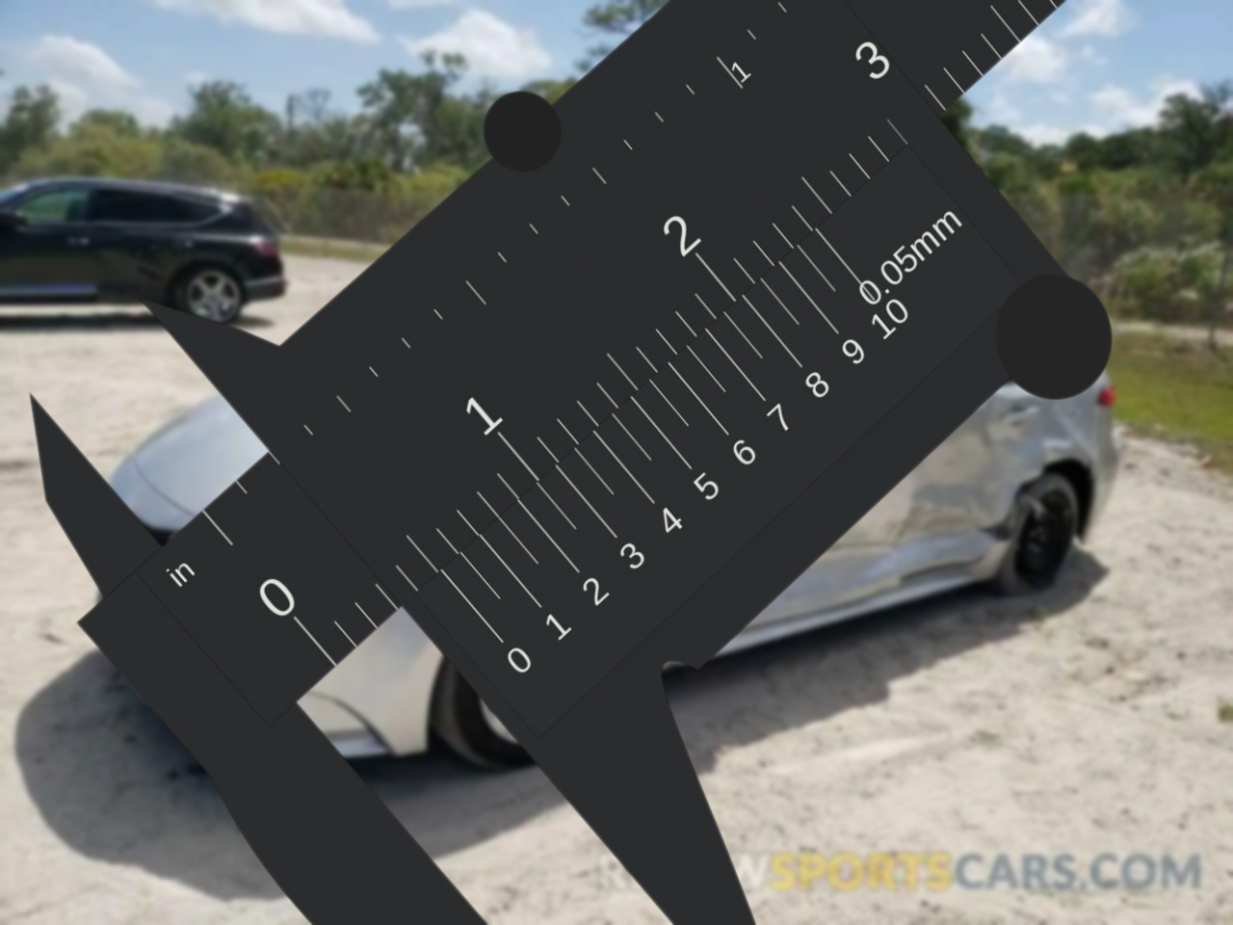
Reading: {"value": 5.15, "unit": "mm"}
